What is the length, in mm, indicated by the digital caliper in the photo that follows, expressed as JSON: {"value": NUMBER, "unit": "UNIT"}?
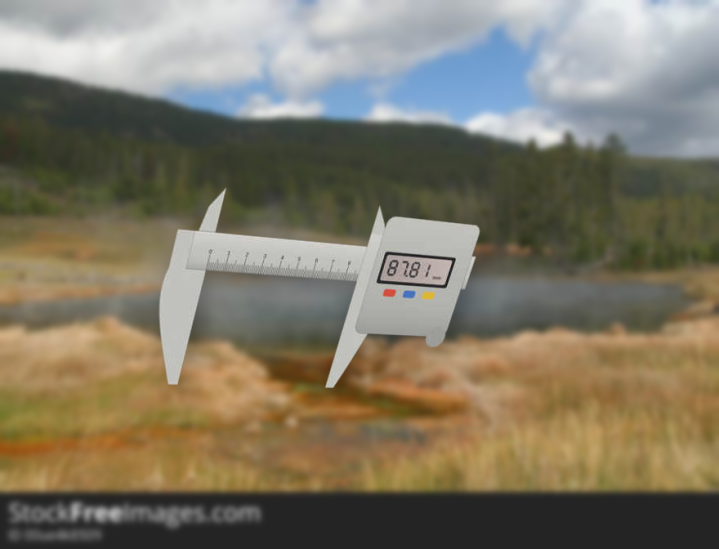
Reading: {"value": 87.81, "unit": "mm"}
